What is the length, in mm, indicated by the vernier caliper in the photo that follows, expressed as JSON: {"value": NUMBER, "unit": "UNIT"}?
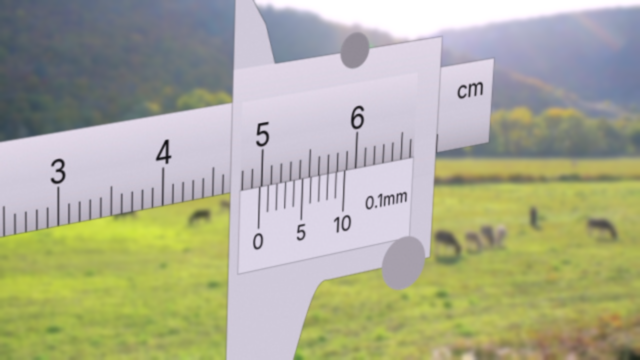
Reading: {"value": 49.8, "unit": "mm"}
